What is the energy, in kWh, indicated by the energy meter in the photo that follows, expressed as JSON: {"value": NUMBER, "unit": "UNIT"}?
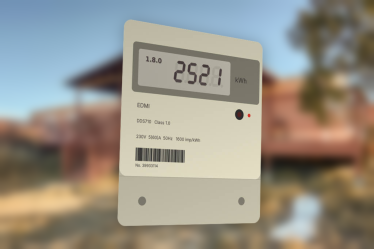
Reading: {"value": 2521, "unit": "kWh"}
